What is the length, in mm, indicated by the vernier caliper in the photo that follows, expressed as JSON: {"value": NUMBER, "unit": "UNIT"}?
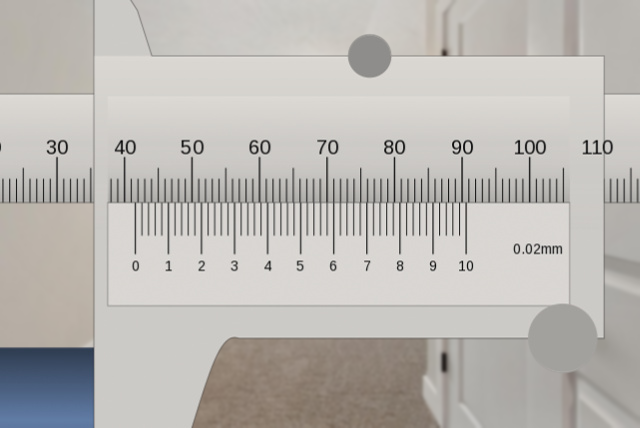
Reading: {"value": 41.6, "unit": "mm"}
